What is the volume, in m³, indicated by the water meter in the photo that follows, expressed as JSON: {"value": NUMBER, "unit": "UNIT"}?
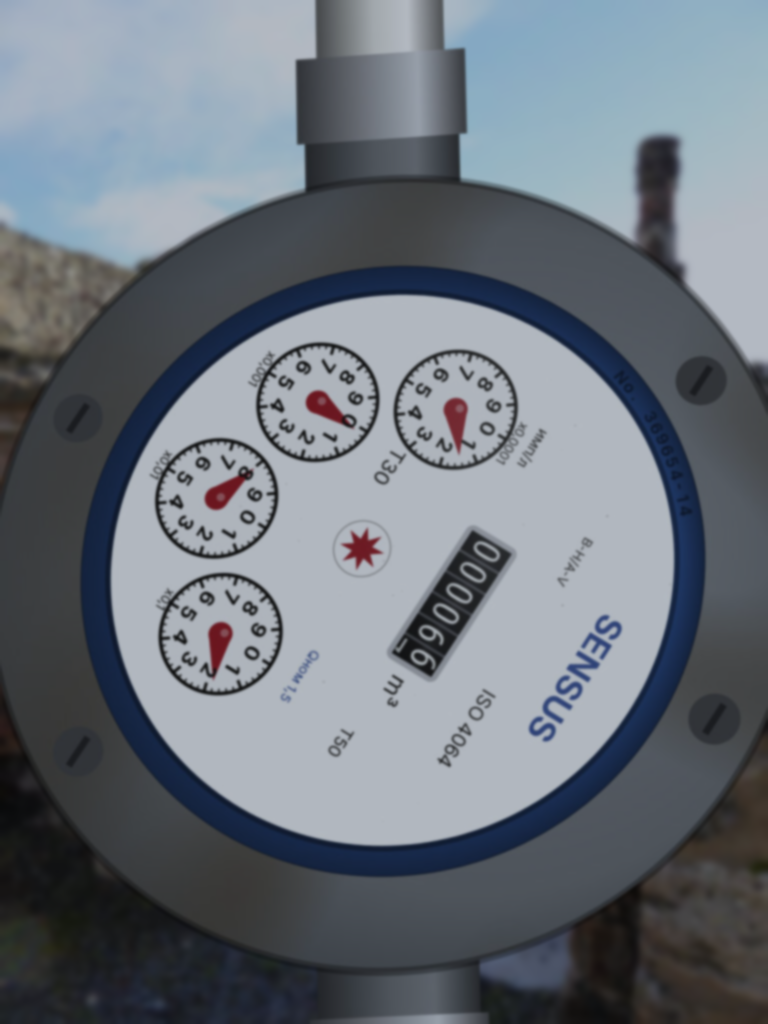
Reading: {"value": 66.1801, "unit": "m³"}
